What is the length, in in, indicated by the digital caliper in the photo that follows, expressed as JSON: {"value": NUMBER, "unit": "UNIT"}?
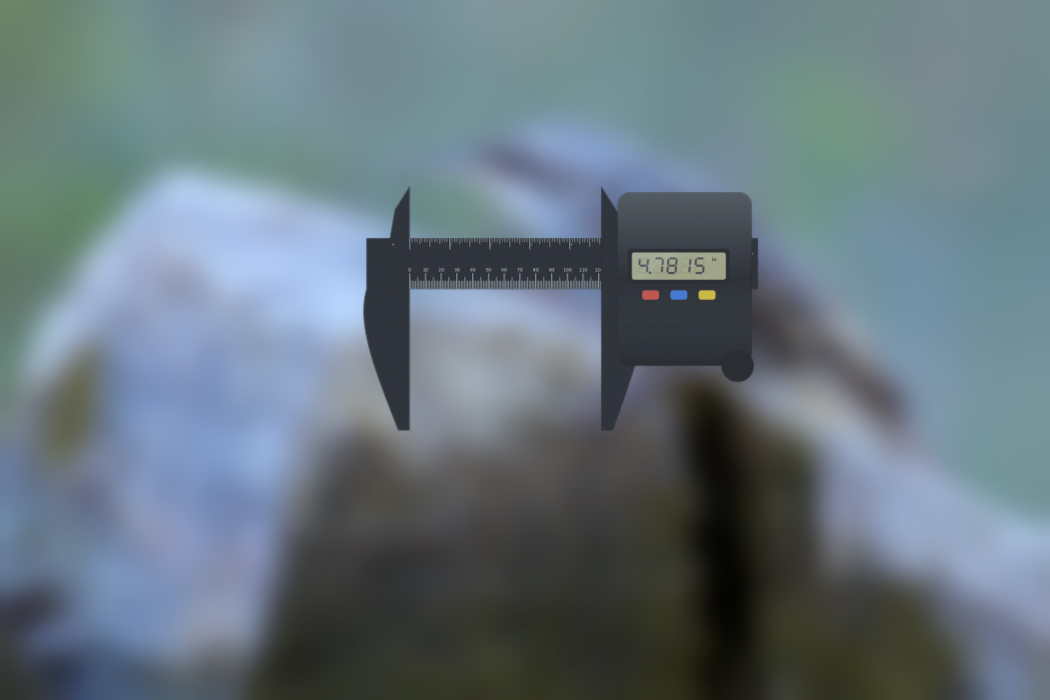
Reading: {"value": 4.7815, "unit": "in"}
